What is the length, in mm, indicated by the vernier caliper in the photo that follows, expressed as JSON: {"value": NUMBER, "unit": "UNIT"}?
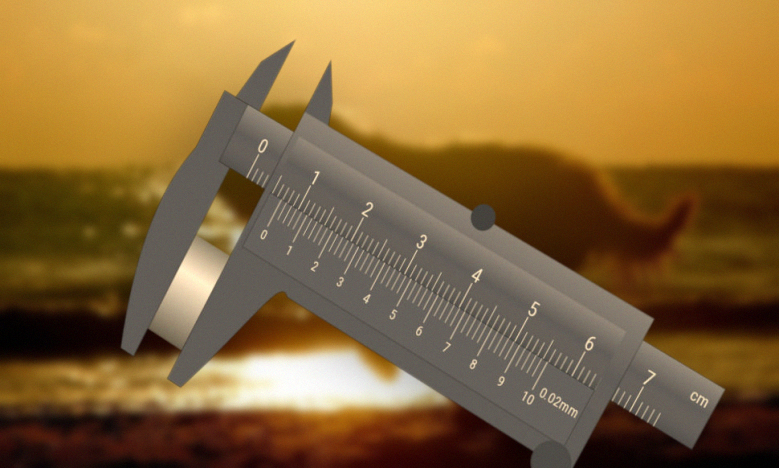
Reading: {"value": 6.8, "unit": "mm"}
